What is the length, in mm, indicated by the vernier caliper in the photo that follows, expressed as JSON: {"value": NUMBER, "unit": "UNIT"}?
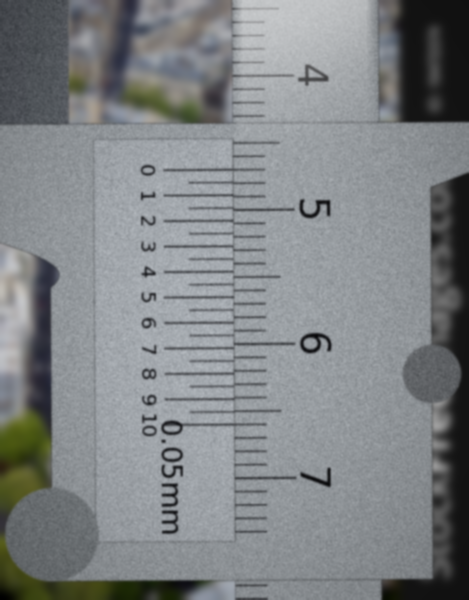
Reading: {"value": 47.0, "unit": "mm"}
